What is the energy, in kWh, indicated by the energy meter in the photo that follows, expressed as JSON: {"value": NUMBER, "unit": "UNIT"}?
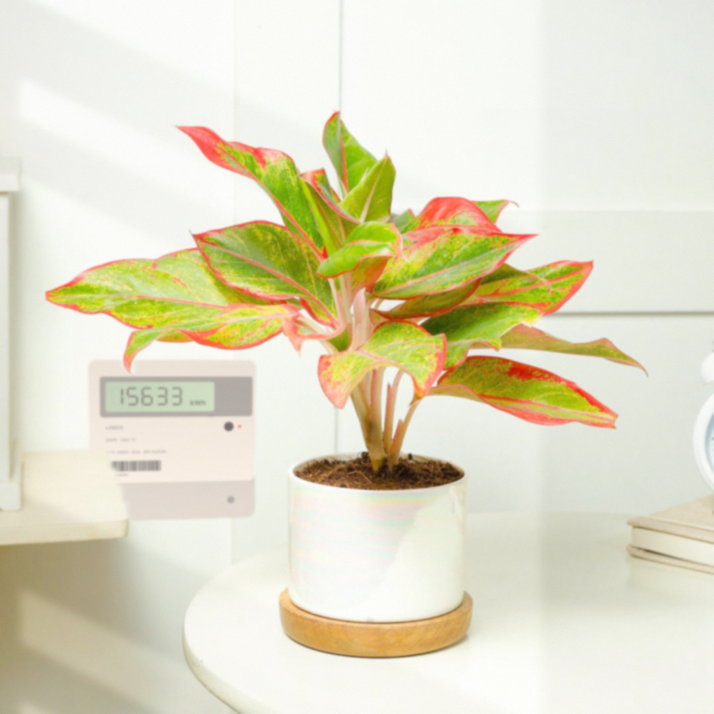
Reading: {"value": 15633, "unit": "kWh"}
